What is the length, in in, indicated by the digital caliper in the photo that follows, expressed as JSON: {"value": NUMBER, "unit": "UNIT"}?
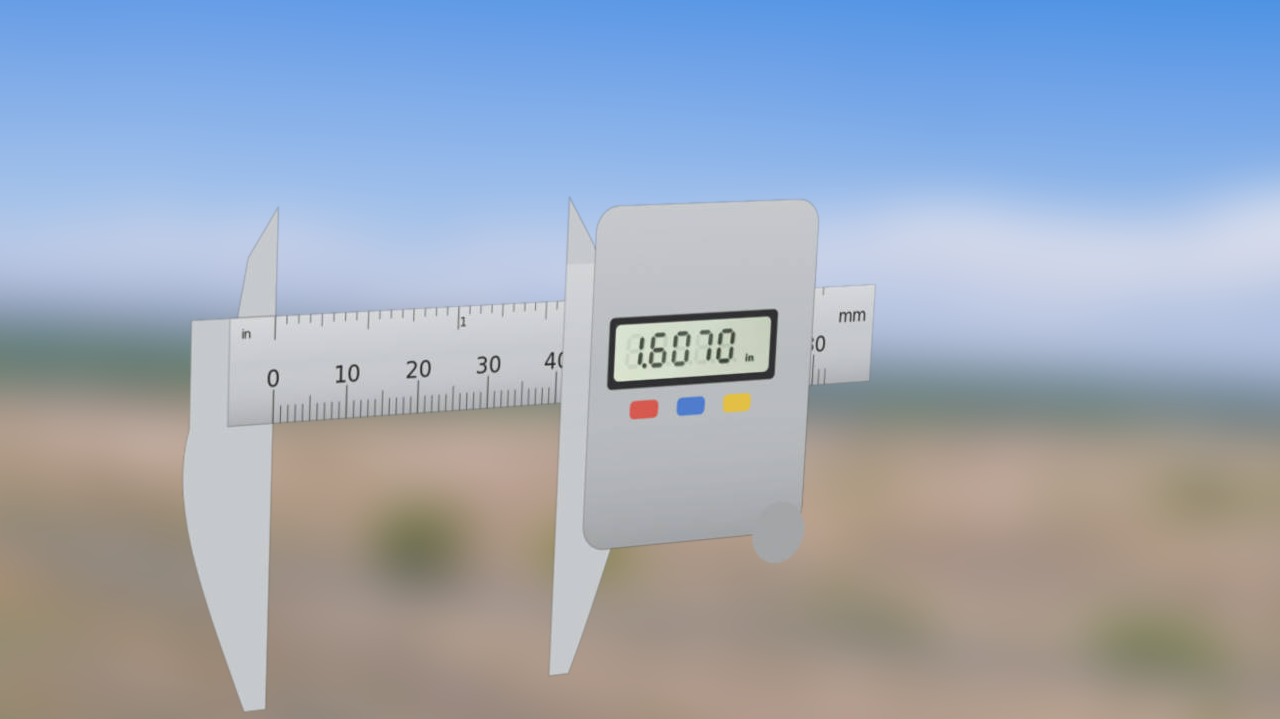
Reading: {"value": 1.6070, "unit": "in"}
